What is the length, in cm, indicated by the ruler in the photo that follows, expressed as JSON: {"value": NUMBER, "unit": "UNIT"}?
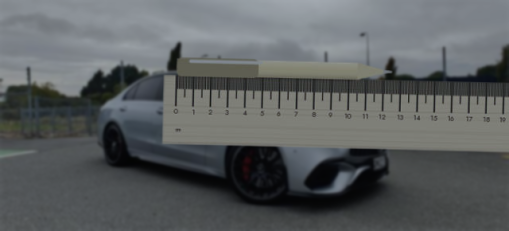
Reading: {"value": 12.5, "unit": "cm"}
